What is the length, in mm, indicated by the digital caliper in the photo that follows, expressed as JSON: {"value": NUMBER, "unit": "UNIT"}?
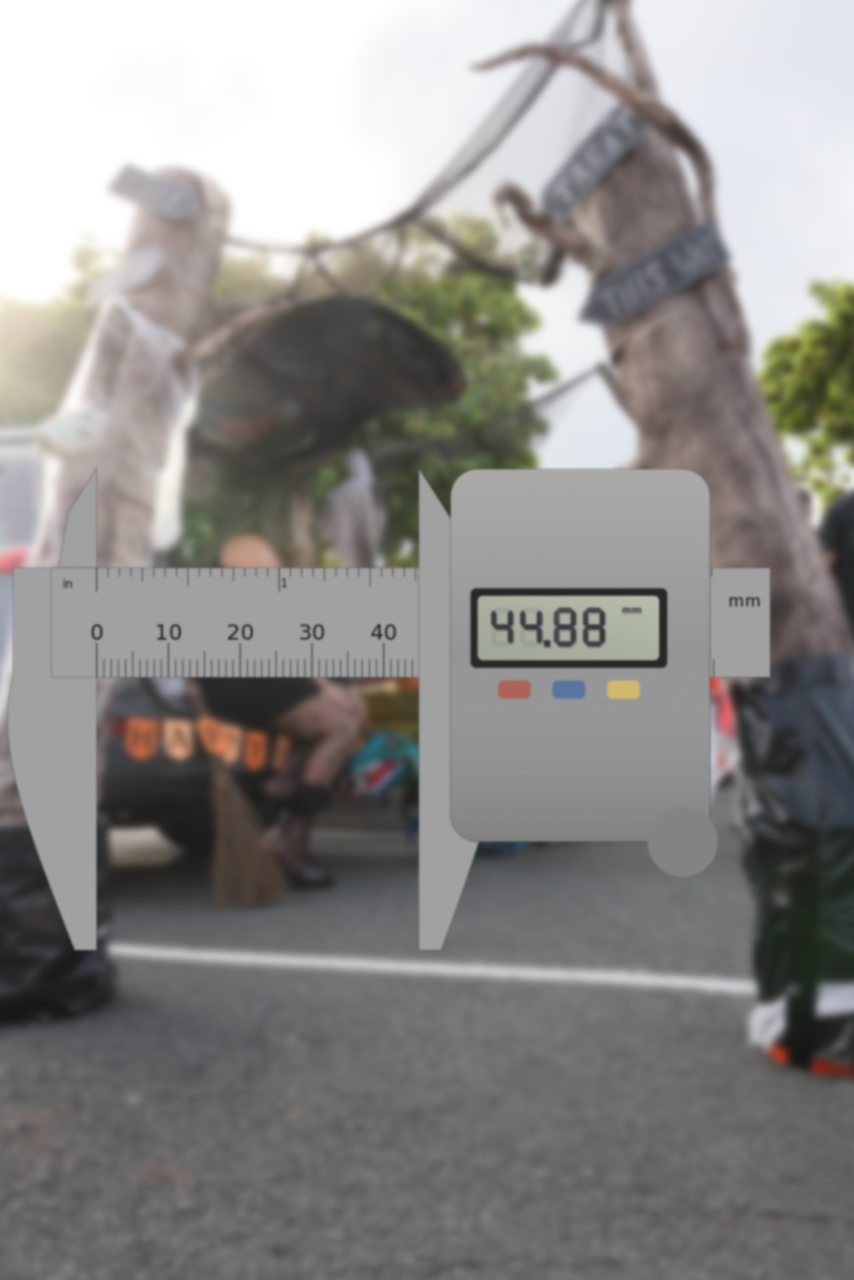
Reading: {"value": 44.88, "unit": "mm"}
